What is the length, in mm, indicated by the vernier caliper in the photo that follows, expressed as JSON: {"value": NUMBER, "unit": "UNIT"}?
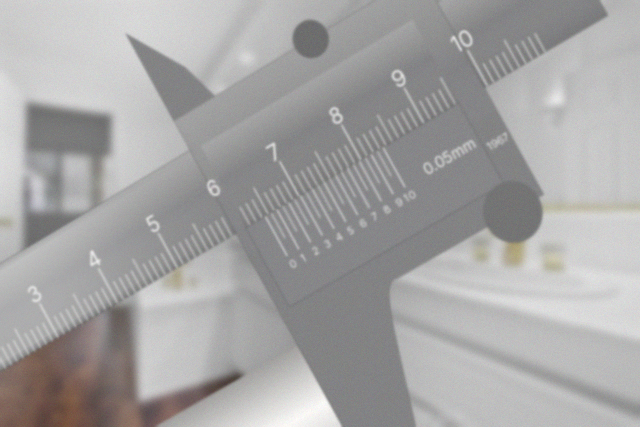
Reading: {"value": 64.5, "unit": "mm"}
